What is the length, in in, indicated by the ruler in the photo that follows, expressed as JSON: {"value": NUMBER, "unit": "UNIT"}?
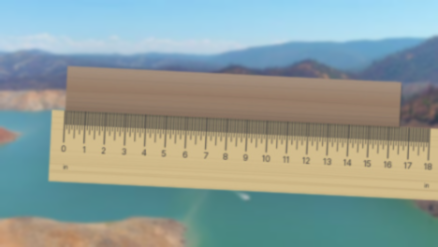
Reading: {"value": 16.5, "unit": "in"}
